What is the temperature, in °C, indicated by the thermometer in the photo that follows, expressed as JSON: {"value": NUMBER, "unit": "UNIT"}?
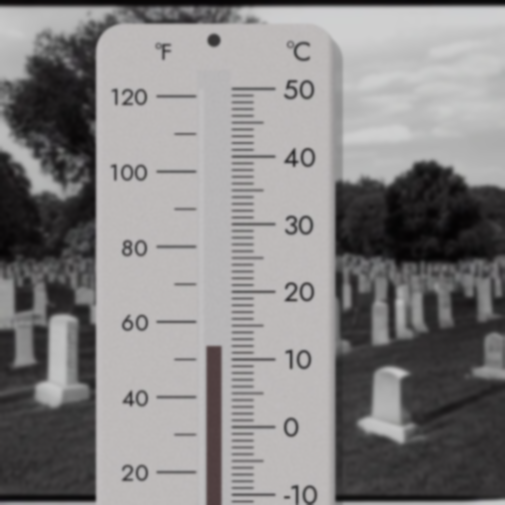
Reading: {"value": 12, "unit": "°C"}
